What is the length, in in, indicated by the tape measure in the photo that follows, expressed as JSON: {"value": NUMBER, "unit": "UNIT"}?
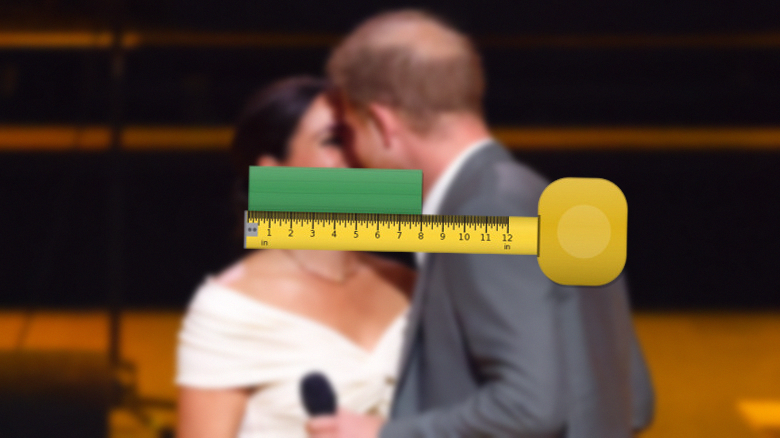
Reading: {"value": 8, "unit": "in"}
